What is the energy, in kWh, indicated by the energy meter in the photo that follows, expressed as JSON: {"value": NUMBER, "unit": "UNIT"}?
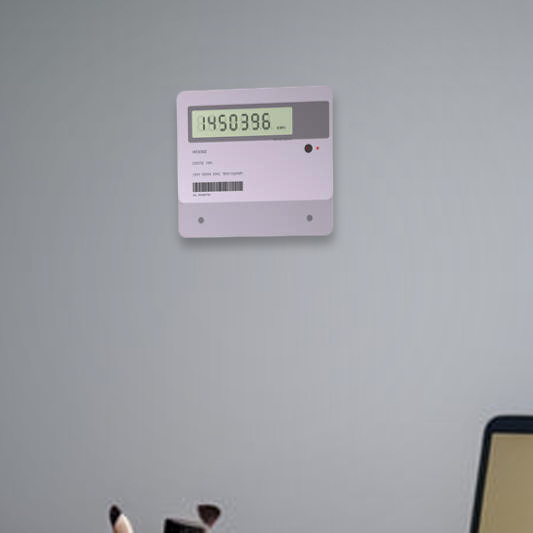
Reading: {"value": 1450396, "unit": "kWh"}
